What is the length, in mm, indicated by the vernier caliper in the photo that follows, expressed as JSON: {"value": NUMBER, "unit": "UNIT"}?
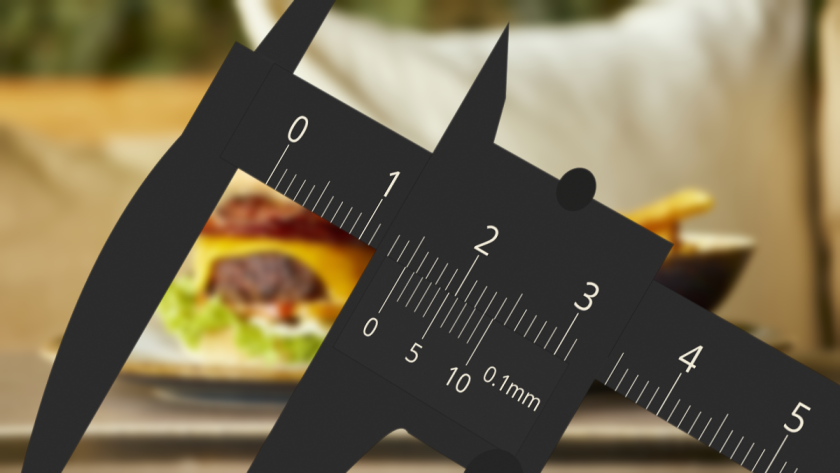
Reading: {"value": 14.9, "unit": "mm"}
